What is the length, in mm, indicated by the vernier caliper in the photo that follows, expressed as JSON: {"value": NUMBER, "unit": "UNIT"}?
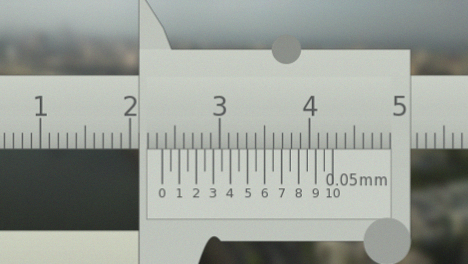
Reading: {"value": 23.6, "unit": "mm"}
